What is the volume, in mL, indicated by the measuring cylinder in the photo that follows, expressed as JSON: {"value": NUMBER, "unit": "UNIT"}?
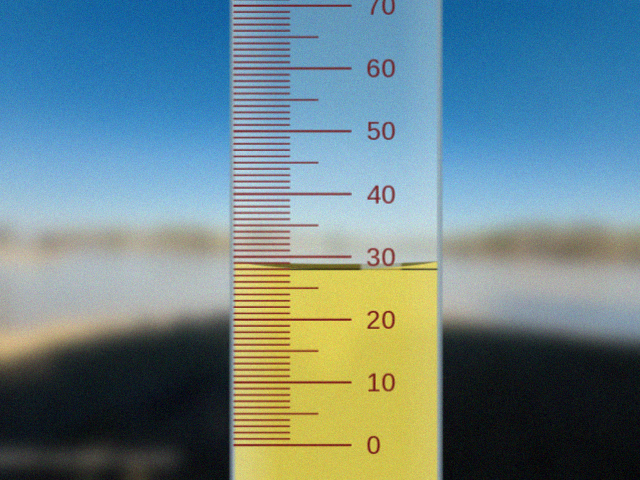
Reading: {"value": 28, "unit": "mL"}
